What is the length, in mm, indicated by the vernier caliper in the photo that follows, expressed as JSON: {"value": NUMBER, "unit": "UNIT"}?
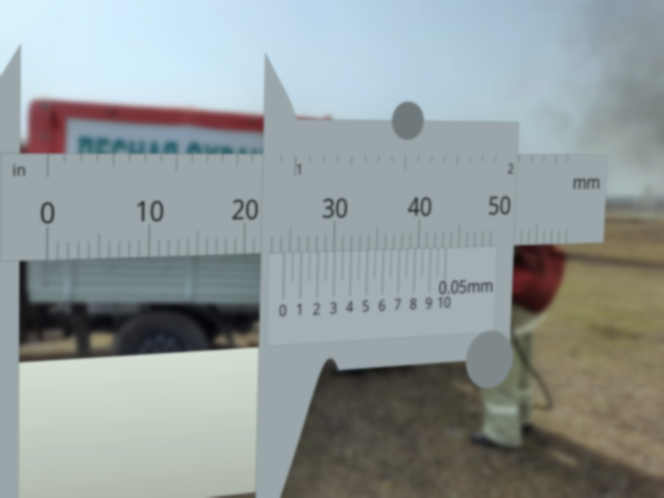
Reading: {"value": 24.4, "unit": "mm"}
